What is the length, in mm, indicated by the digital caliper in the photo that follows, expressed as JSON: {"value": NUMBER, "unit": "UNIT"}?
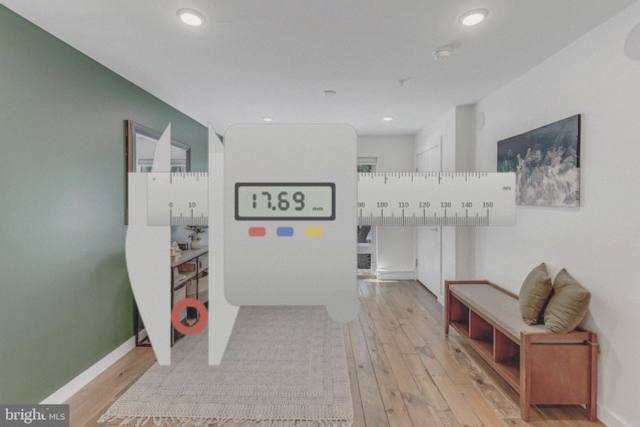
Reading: {"value": 17.69, "unit": "mm"}
